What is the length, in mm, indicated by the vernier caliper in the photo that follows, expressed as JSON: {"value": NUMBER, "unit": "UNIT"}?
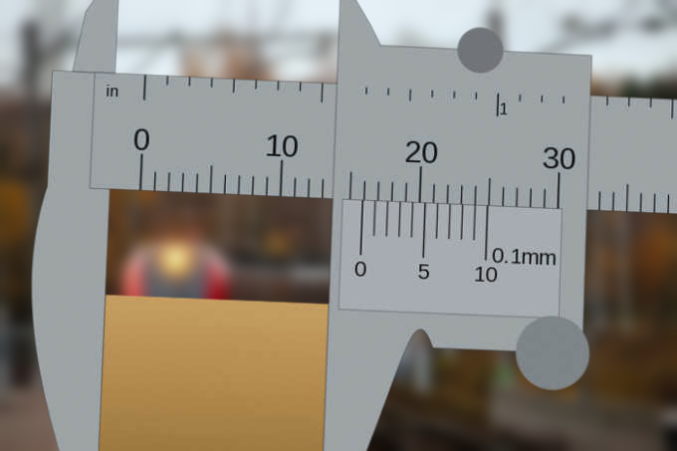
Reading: {"value": 15.9, "unit": "mm"}
